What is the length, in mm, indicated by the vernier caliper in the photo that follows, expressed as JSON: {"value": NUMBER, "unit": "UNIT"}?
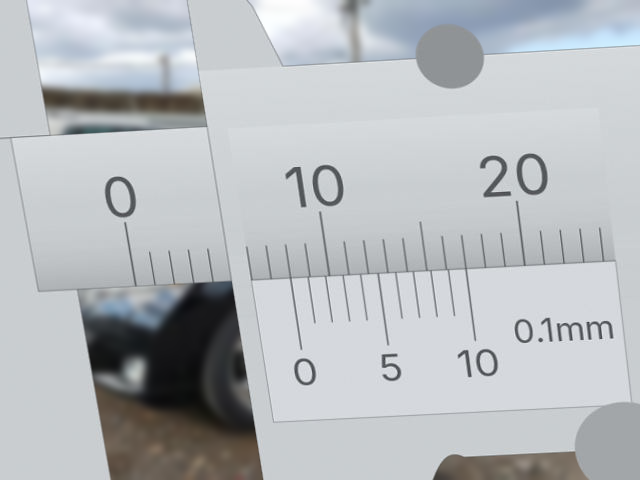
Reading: {"value": 8.0, "unit": "mm"}
